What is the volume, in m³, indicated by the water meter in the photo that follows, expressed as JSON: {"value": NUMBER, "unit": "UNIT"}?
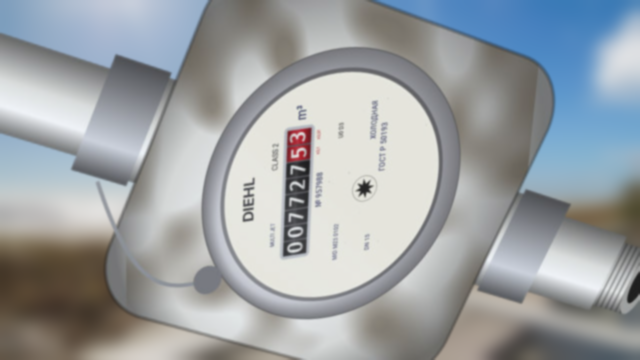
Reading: {"value": 7727.53, "unit": "m³"}
